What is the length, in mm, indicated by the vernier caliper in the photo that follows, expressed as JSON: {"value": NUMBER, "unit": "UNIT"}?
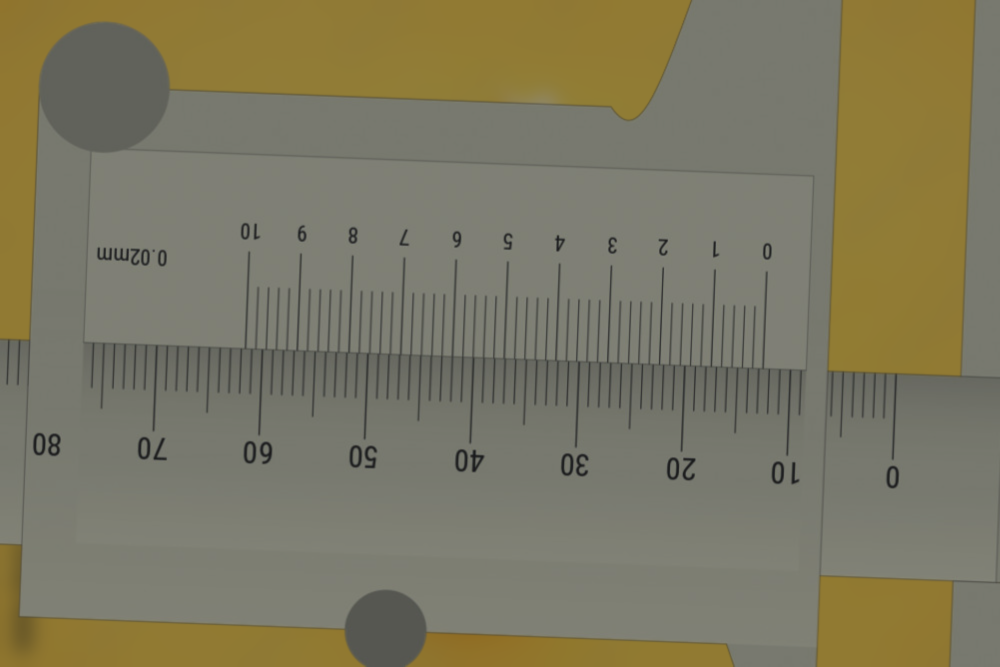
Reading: {"value": 12.6, "unit": "mm"}
